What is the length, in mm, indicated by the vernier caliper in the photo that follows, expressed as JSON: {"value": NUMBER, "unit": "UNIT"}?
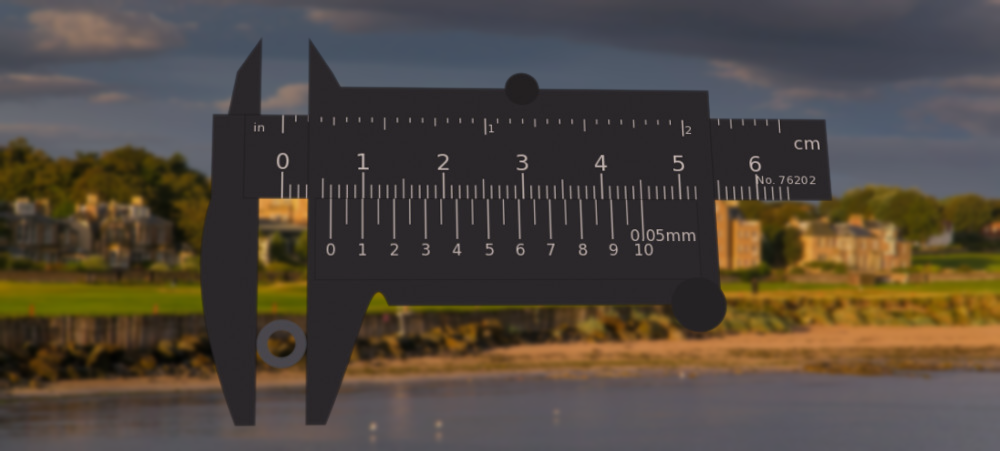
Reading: {"value": 6.0, "unit": "mm"}
